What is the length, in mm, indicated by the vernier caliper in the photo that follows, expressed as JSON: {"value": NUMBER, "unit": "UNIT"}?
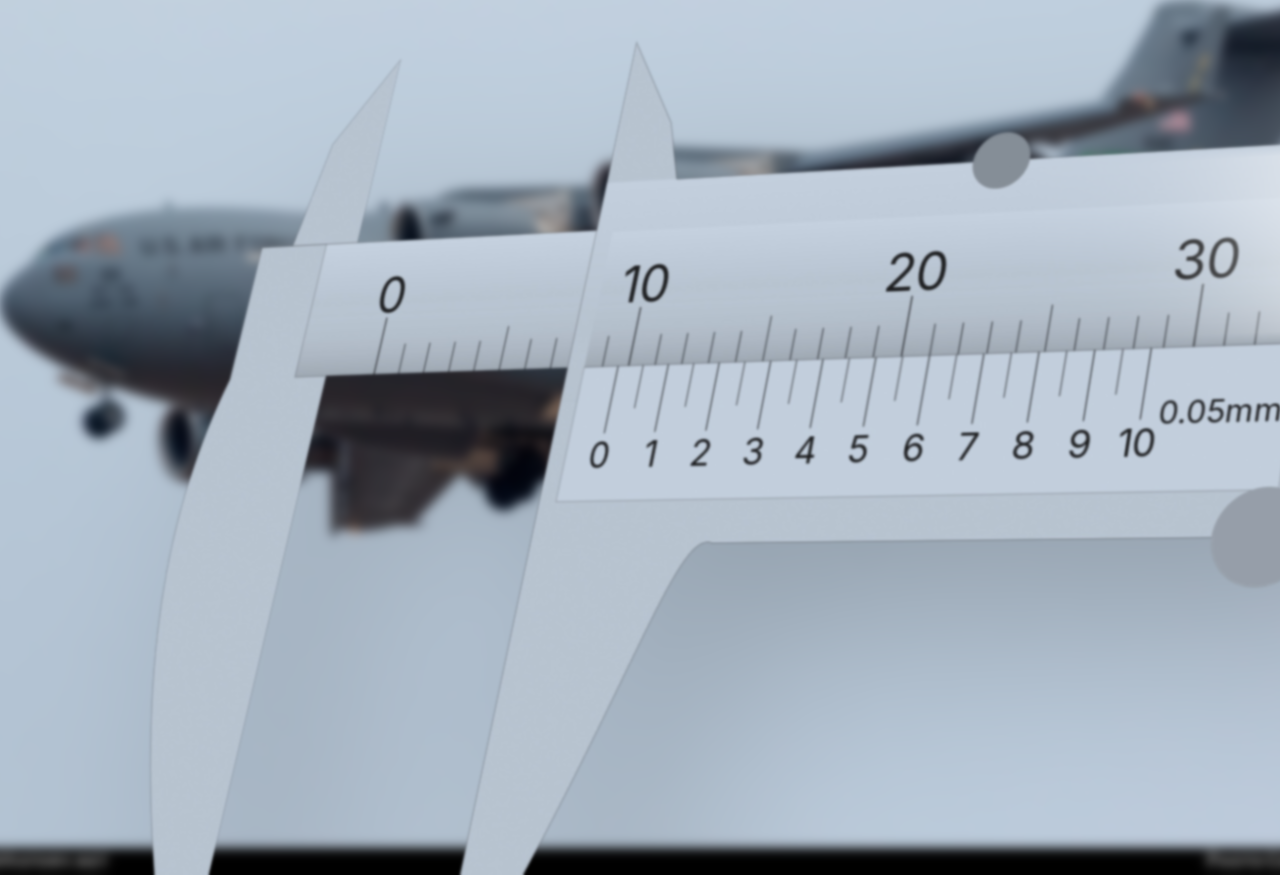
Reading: {"value": 9.6, "unit": "mm"}
